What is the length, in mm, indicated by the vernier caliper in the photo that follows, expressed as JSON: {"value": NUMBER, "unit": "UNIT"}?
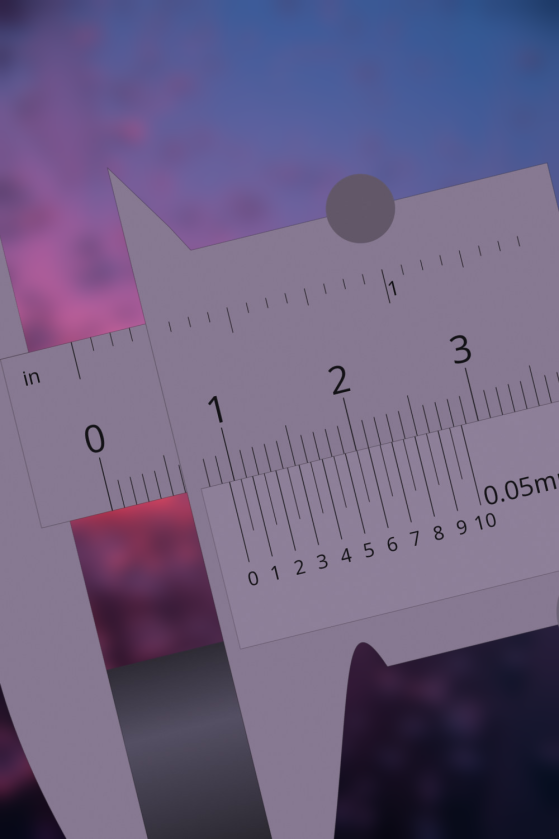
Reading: {"value": 9.6, "unit": "mm"}
